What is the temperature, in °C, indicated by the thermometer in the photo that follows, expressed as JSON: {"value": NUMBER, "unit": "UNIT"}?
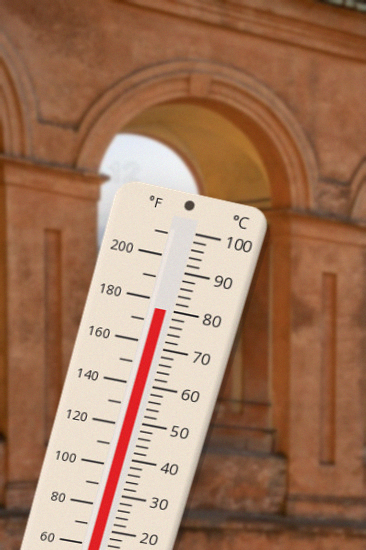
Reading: {"value": 80, "unit": "°C"}
